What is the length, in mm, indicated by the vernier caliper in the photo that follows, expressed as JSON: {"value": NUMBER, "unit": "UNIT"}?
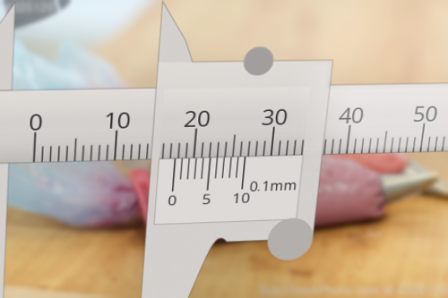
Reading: {"value": 17.6, "unit": "mm"}
